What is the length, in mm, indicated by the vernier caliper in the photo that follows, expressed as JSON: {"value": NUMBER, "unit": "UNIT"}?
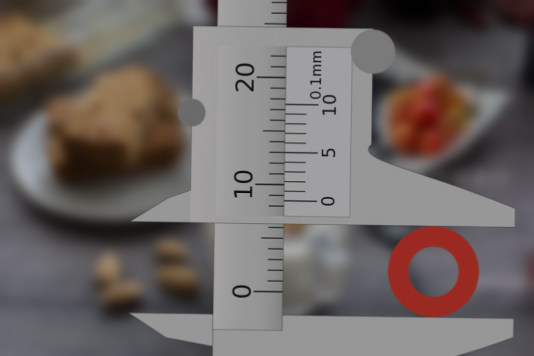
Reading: {"value": 8.5, "unit": "mm"}
